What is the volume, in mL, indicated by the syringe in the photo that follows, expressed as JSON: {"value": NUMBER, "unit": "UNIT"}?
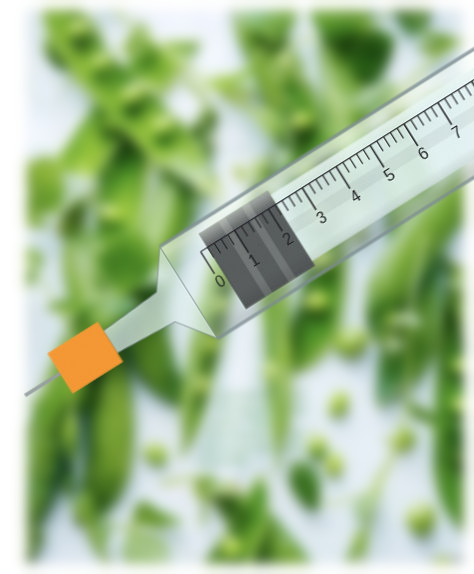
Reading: {"value": 0.2, "unit": "mL"}
